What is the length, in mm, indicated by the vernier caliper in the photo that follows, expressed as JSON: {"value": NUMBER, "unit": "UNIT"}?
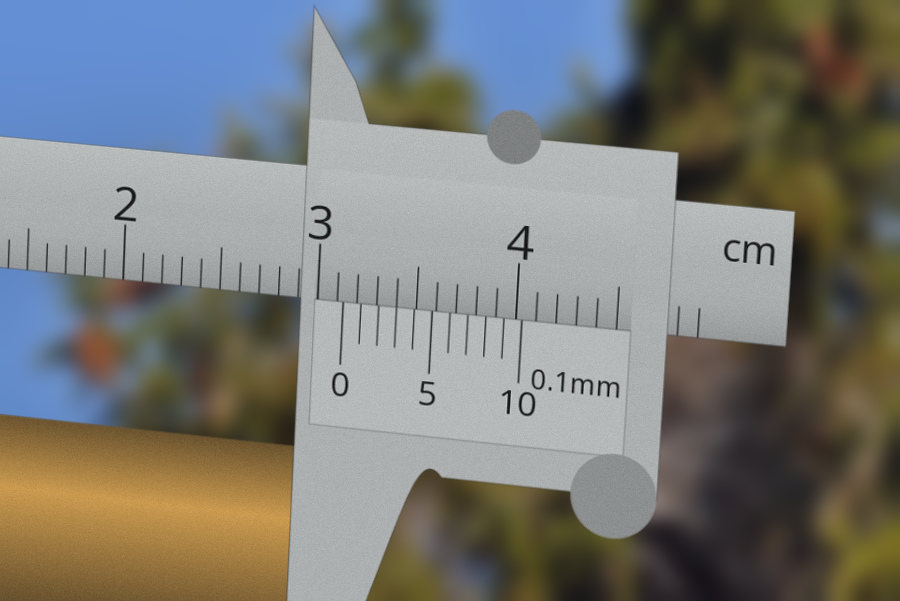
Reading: {"value": 31.3, "unit": "mm"}
